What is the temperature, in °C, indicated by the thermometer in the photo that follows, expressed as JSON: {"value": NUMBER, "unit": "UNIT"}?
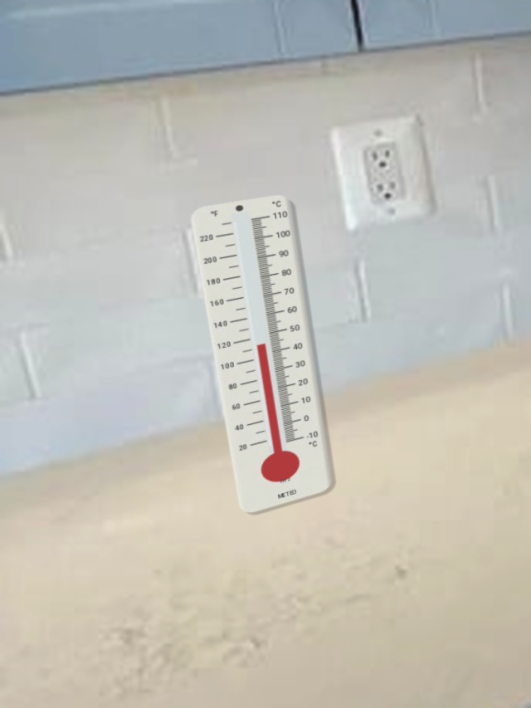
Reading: {"value": 45, "unit": "°C"}
